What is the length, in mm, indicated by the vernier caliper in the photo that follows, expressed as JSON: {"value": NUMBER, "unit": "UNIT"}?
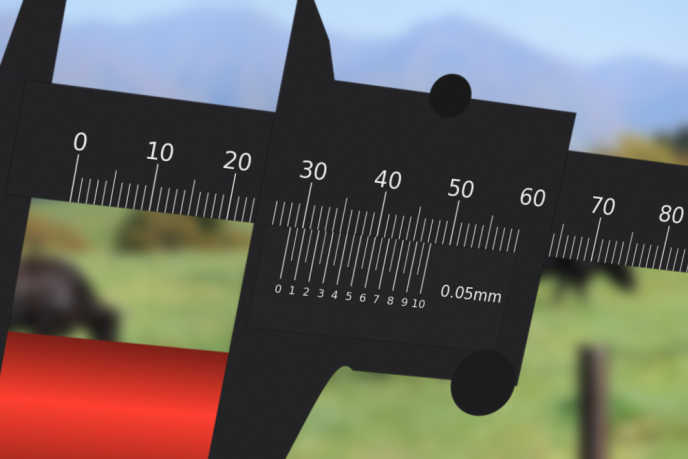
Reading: {"value": 28.4, "unit": "mm"}
